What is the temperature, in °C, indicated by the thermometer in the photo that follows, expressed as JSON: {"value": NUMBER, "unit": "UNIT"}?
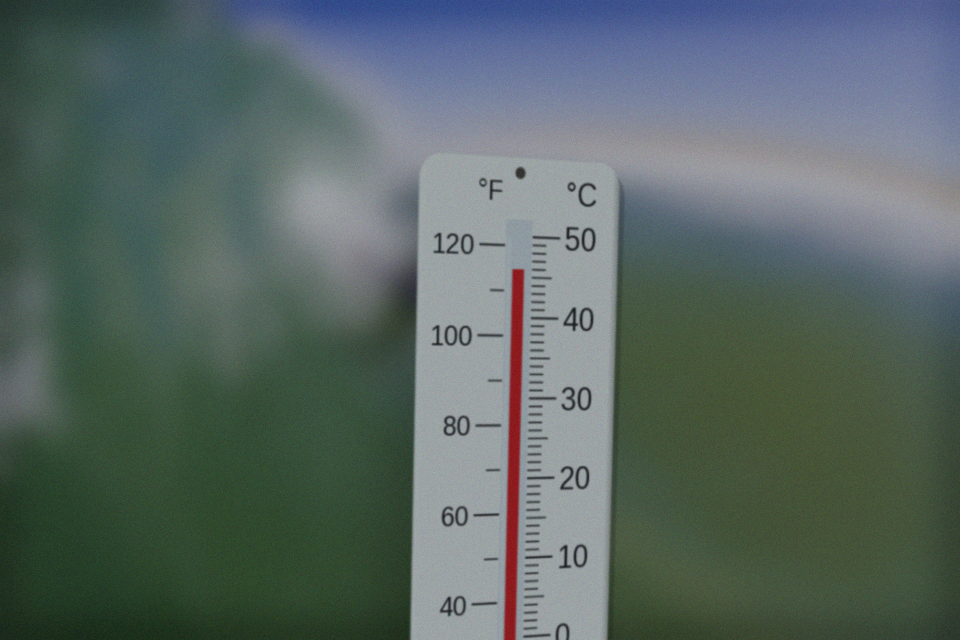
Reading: {"value": 46, "unit": "°C"}
